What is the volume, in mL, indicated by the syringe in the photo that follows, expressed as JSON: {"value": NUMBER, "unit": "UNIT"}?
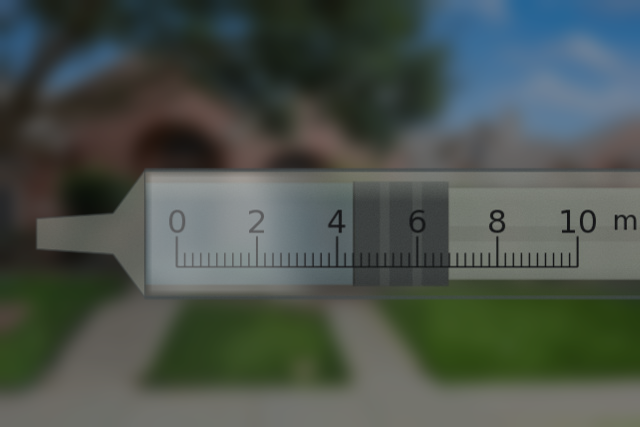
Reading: {"value": 4.4, "unit": "mL"}
